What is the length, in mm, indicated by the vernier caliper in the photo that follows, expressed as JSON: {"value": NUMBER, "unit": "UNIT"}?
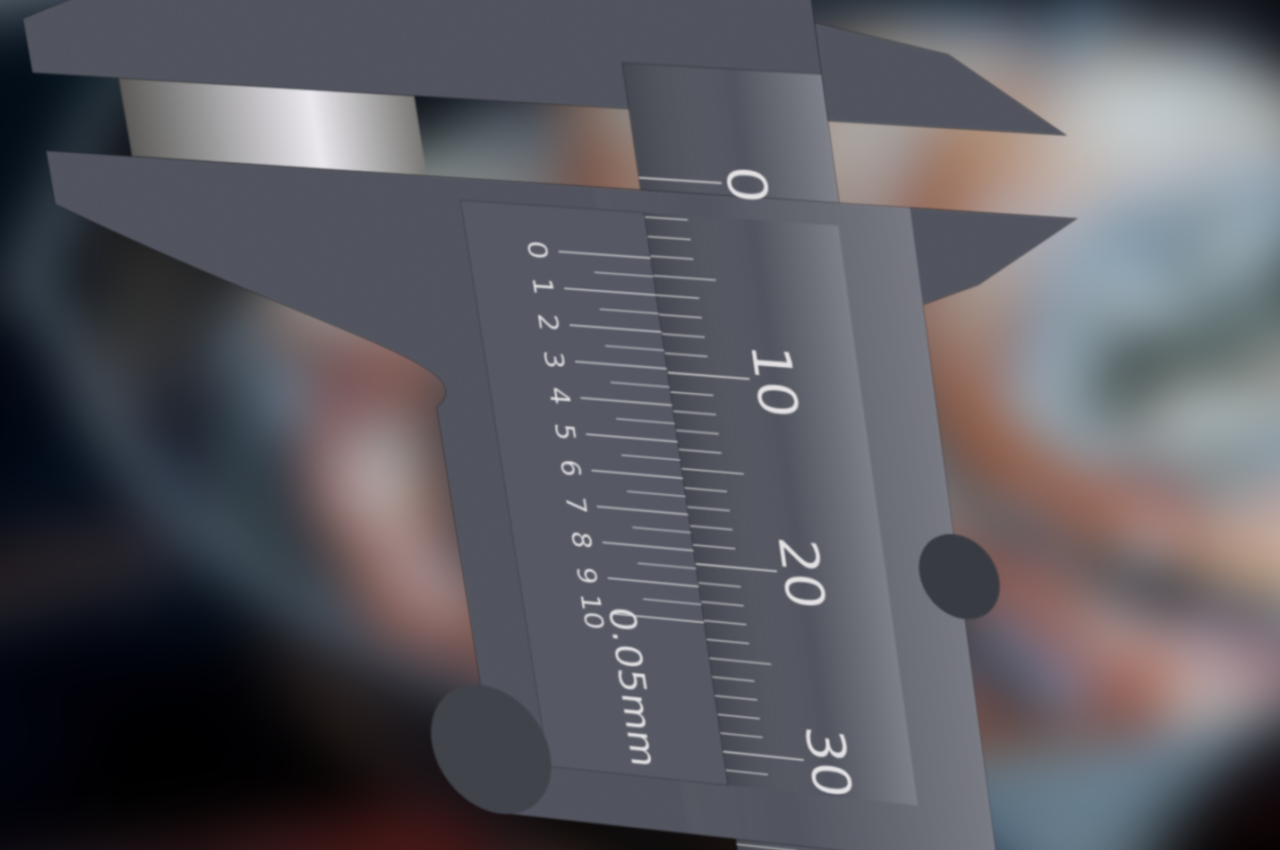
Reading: {"value": 4.1, "unit": "mm"}
